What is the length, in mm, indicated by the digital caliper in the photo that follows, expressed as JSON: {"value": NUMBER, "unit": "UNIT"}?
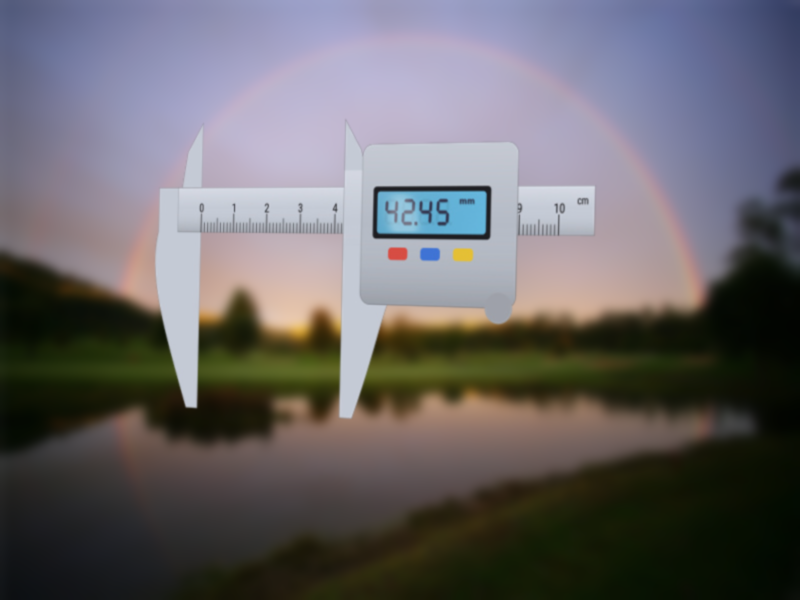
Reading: {"value": 42.45, "unit": "mm"}
